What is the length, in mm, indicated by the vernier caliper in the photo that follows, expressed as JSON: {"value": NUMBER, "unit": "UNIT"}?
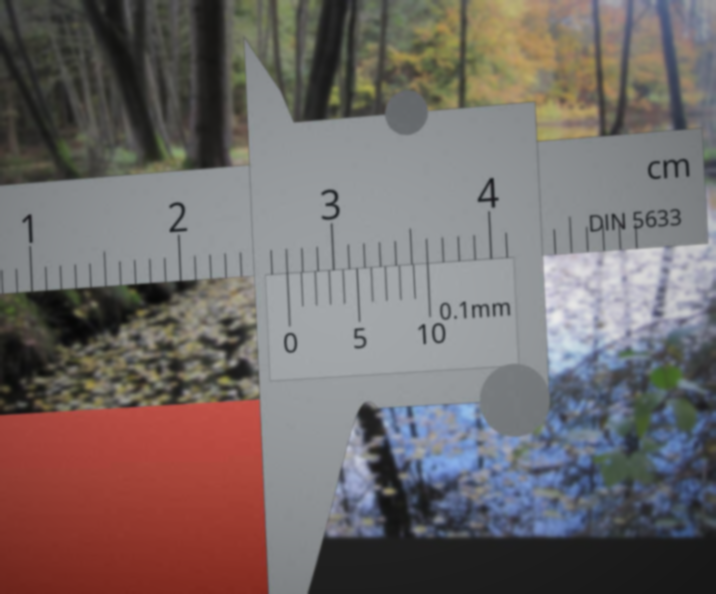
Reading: {"value": 27.0, "unit": "mm"}
